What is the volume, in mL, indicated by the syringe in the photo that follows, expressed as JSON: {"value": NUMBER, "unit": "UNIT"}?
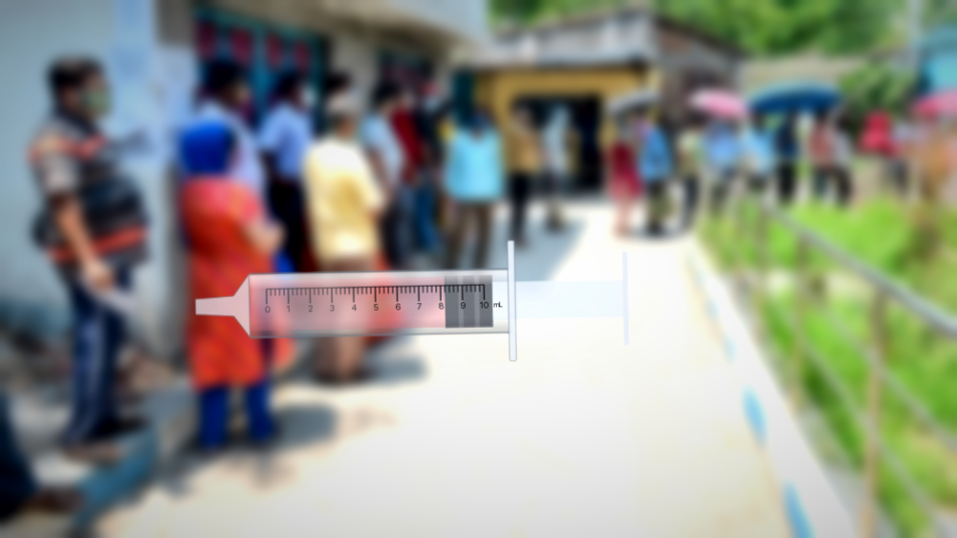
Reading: {"value": 8.2, "unit": "mL"}
